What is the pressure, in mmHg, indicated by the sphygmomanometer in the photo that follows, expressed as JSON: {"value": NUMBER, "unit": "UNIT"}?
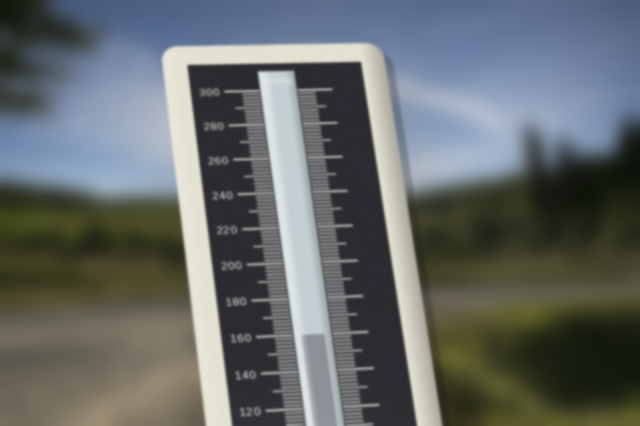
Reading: {"value": 160, "unit": "mmHg"}
